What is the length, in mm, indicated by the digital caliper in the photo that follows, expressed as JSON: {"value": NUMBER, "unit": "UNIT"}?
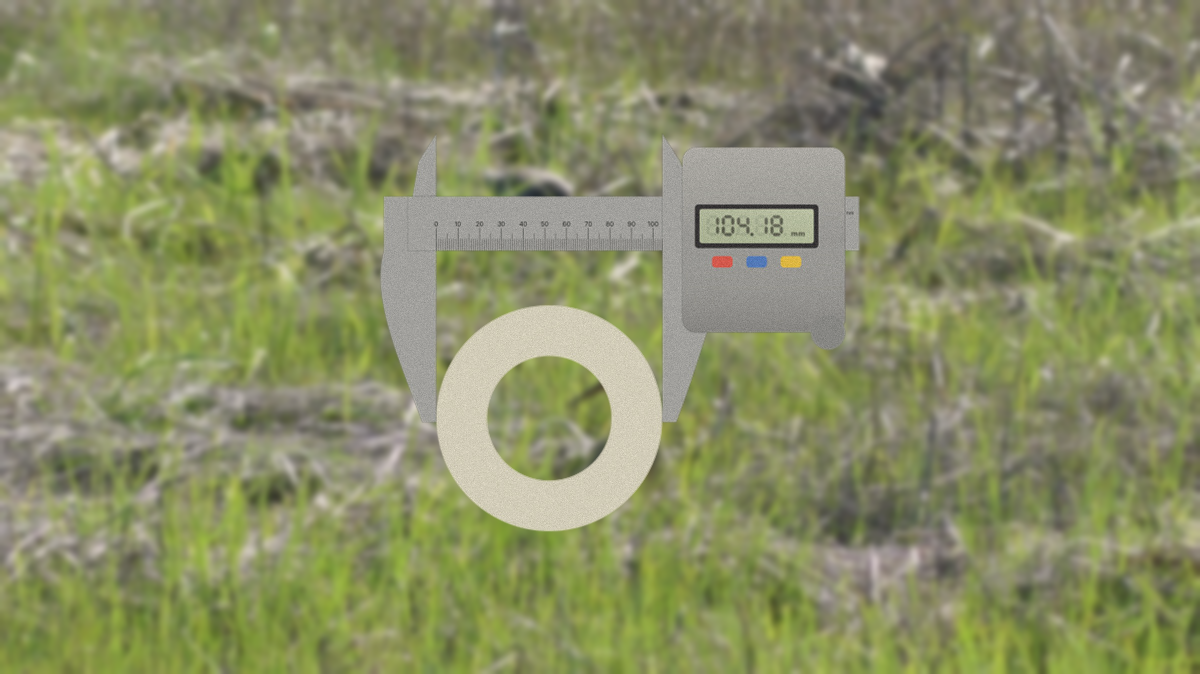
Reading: {"value": 104.18, "unit": "mm"}
